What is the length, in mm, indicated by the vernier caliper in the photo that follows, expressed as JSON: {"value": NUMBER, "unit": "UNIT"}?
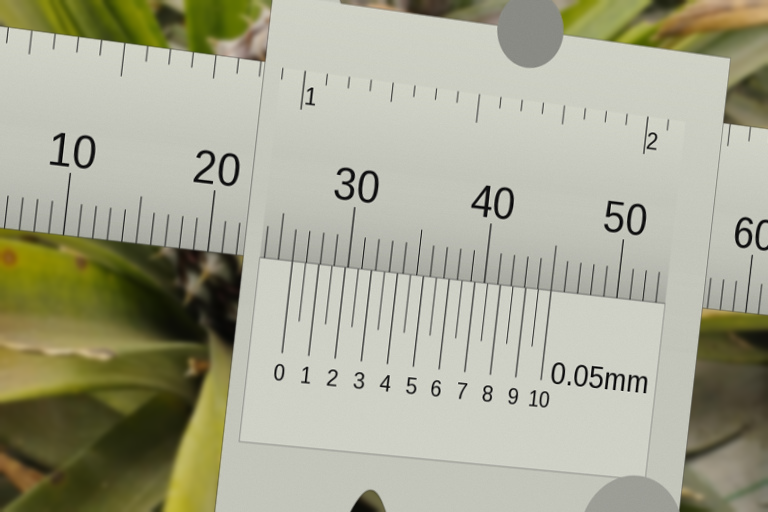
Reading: {"value": 26.0, "unit": "mm"}
